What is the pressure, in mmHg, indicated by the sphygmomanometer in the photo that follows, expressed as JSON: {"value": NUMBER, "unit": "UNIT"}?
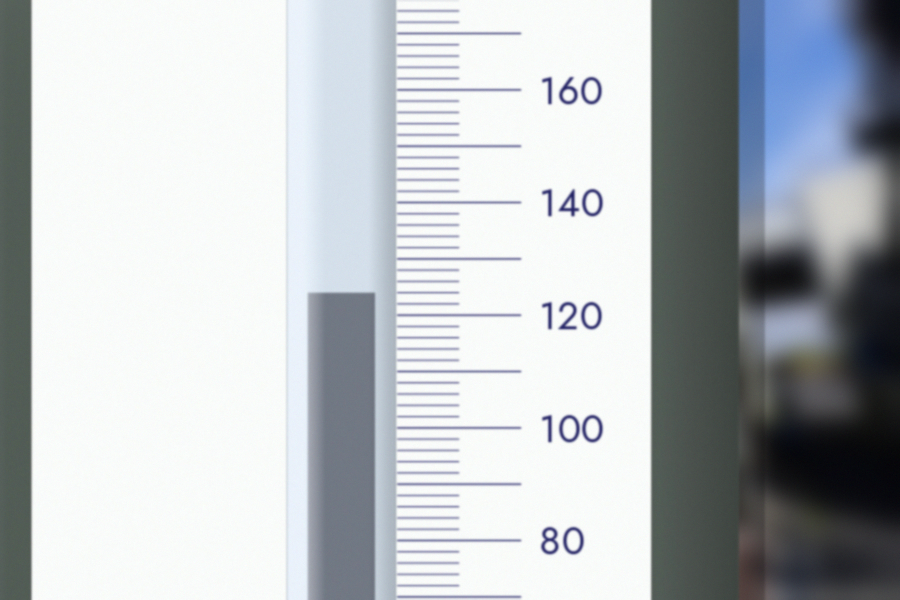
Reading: {"value": 124, "unit": "mmHg"}
